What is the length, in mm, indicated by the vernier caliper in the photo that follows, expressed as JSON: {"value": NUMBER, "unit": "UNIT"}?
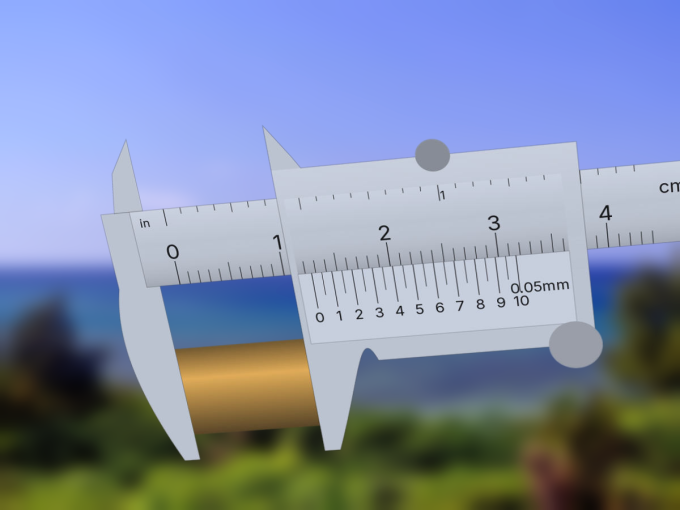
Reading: {"value": 12.6, "unit": "mm"}
